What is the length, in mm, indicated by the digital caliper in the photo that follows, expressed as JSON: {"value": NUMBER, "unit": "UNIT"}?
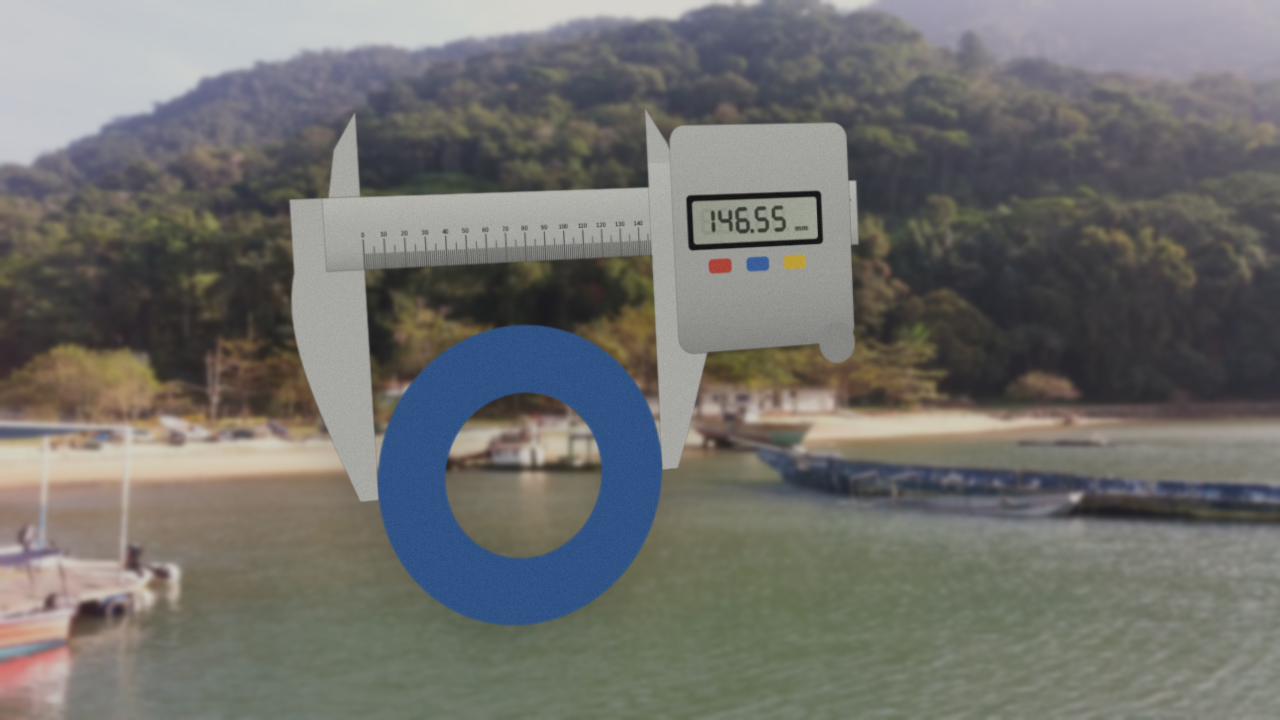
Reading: {"value": 146.55, "unit": "mm"}
